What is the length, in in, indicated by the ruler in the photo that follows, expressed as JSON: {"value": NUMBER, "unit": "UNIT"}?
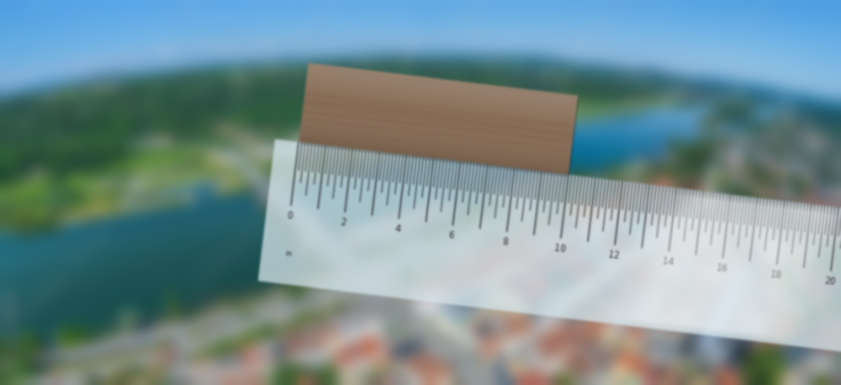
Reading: {"value": 10, "unit": "in"}
